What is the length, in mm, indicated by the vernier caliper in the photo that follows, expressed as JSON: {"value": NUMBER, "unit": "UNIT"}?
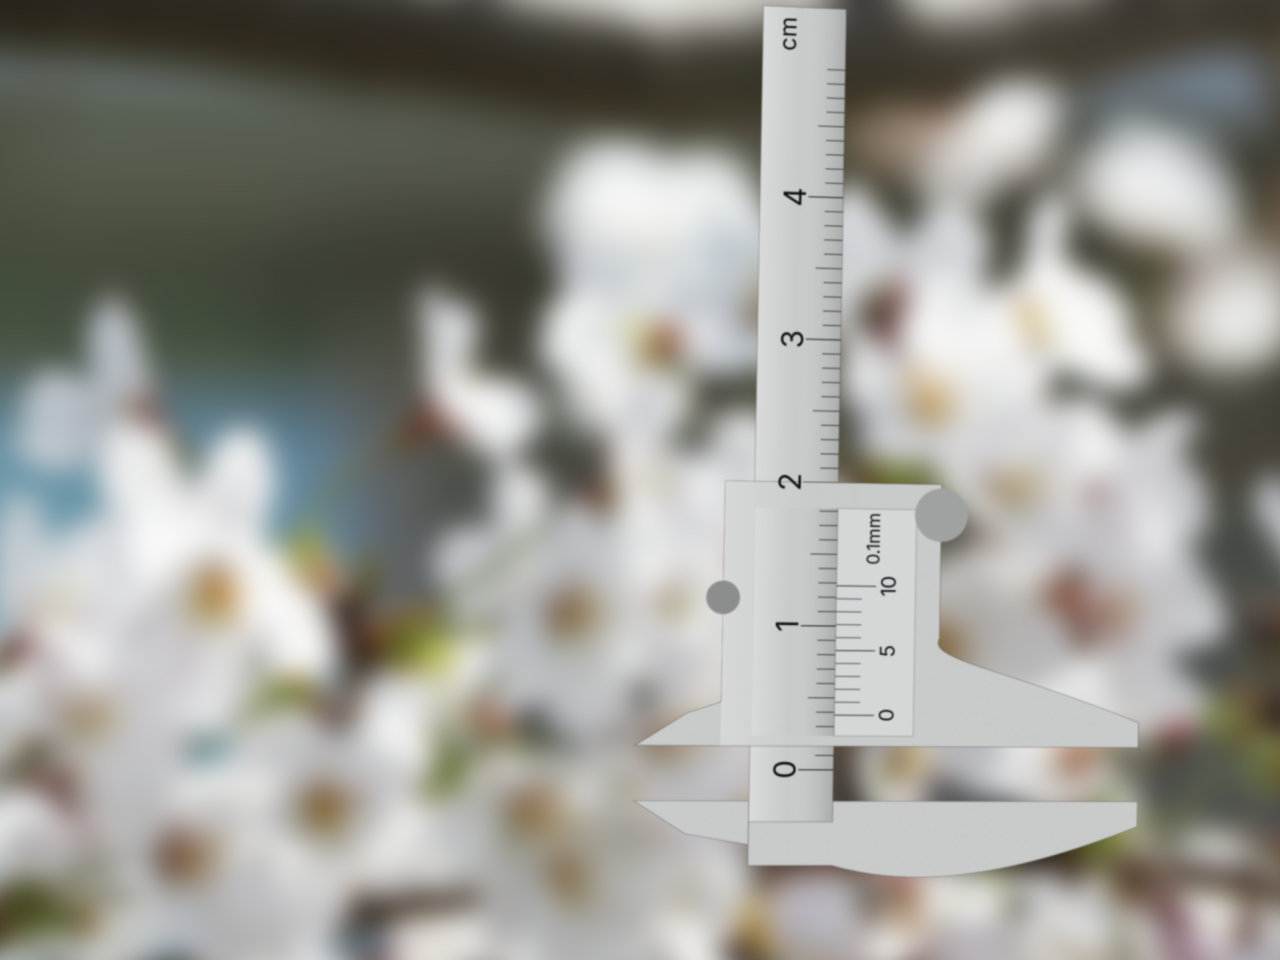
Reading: {"value": 3.8, "unit": "mm"}
